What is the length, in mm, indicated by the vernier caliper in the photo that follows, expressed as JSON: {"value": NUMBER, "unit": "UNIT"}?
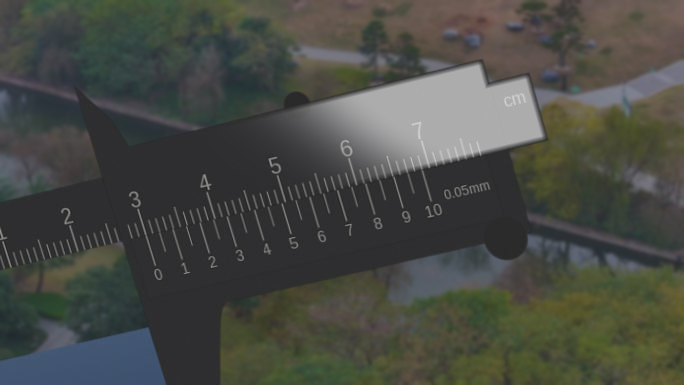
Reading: {"value": 30.0, "unit": "mm"}
